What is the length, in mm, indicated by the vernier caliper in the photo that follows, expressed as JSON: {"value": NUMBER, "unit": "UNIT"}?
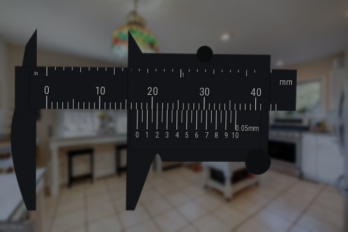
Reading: {"value": 17.2, "unit": "mm"}
